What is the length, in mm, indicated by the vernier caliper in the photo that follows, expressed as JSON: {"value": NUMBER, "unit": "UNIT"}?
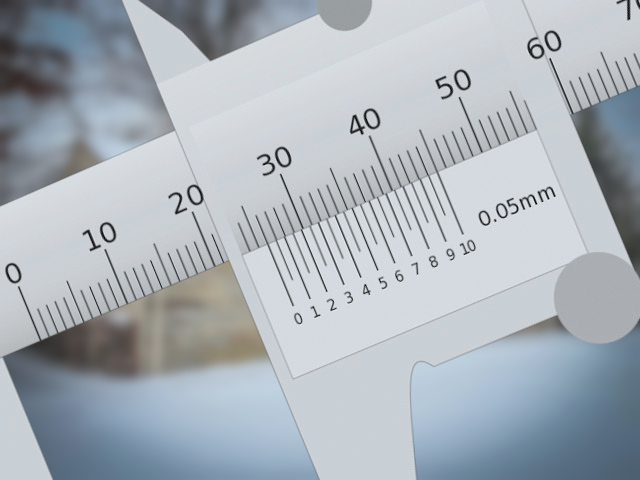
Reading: {"value": 26.0, "unit": "mm"}
